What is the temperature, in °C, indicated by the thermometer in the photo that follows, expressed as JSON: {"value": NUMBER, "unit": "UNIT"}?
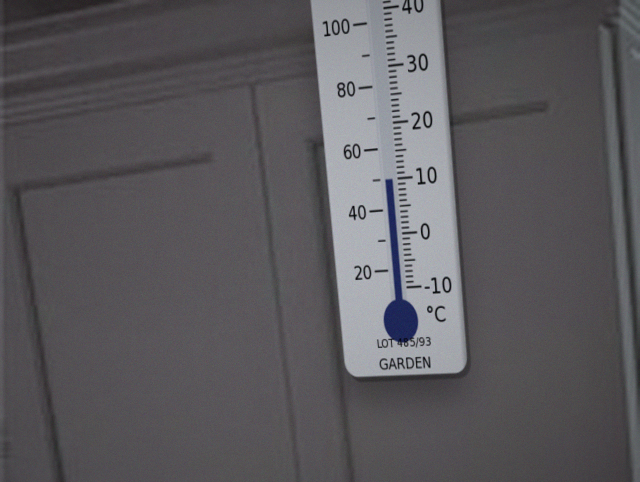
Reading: {"value": 10, "unit": "°C"}
